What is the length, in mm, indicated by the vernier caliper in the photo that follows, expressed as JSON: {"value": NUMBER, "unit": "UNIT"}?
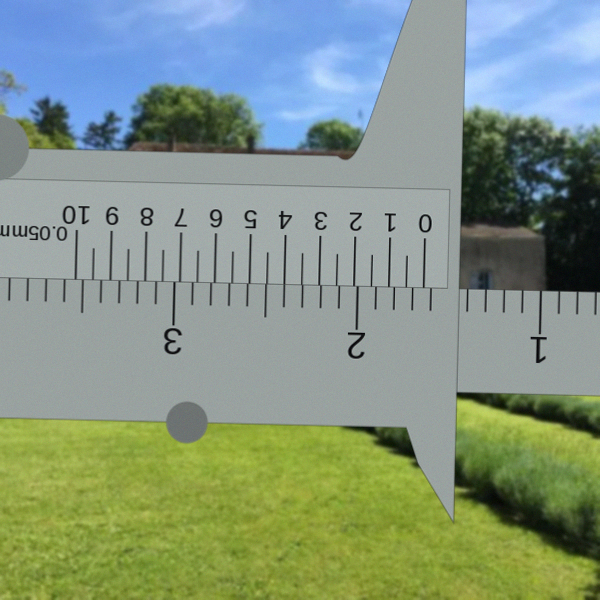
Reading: {"value": 16.4, "unit": "mm"}
